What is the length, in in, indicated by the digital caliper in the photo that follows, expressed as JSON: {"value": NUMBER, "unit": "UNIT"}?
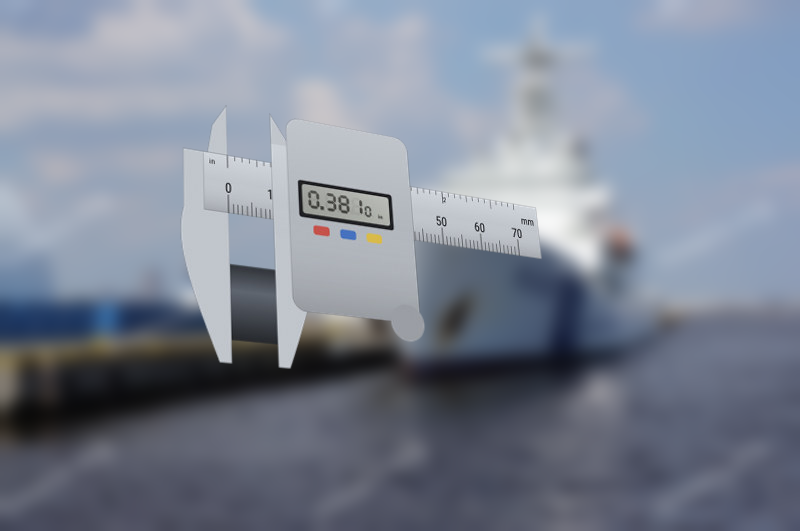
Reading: {"value": 0.3810, "unit": "in"}
